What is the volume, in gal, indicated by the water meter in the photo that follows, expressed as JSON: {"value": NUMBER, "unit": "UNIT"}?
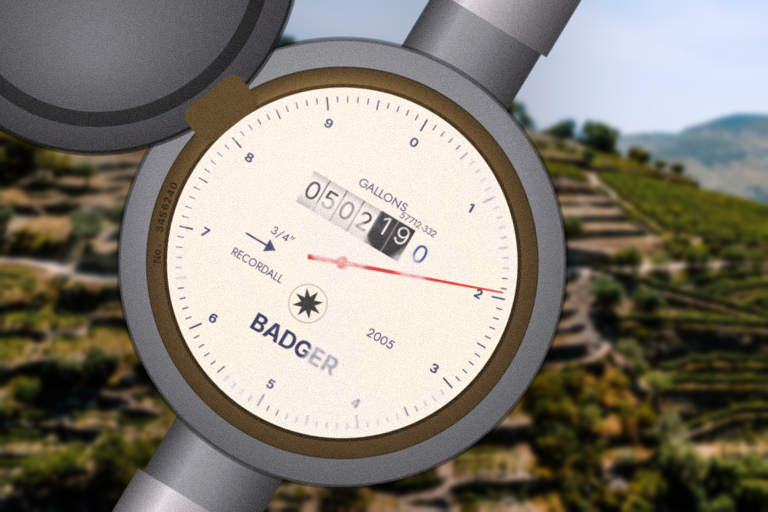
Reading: {"value": 502191.9, "unit": "gal"}
